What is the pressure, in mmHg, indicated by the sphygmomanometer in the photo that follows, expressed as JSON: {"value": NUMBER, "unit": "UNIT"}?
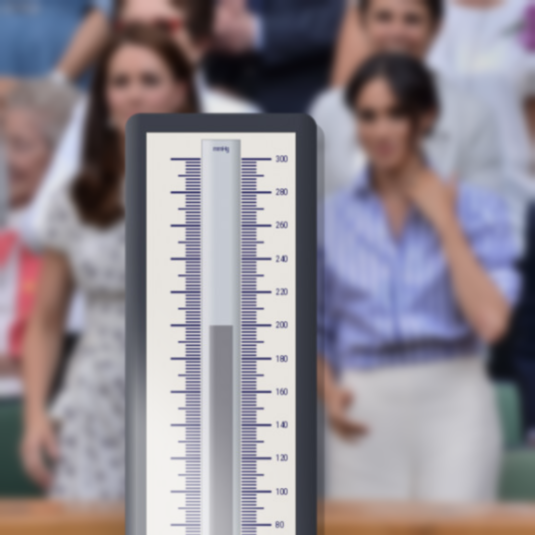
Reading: {"value": 200, "unit": "mmHg"}
